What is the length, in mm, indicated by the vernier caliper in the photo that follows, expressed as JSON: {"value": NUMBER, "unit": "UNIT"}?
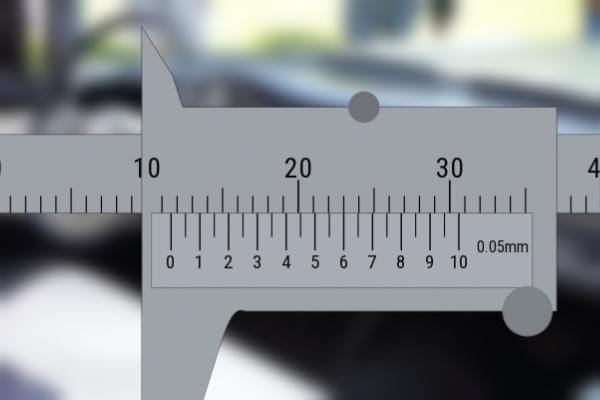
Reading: {"value": 11.6, "unit": "mm"}
